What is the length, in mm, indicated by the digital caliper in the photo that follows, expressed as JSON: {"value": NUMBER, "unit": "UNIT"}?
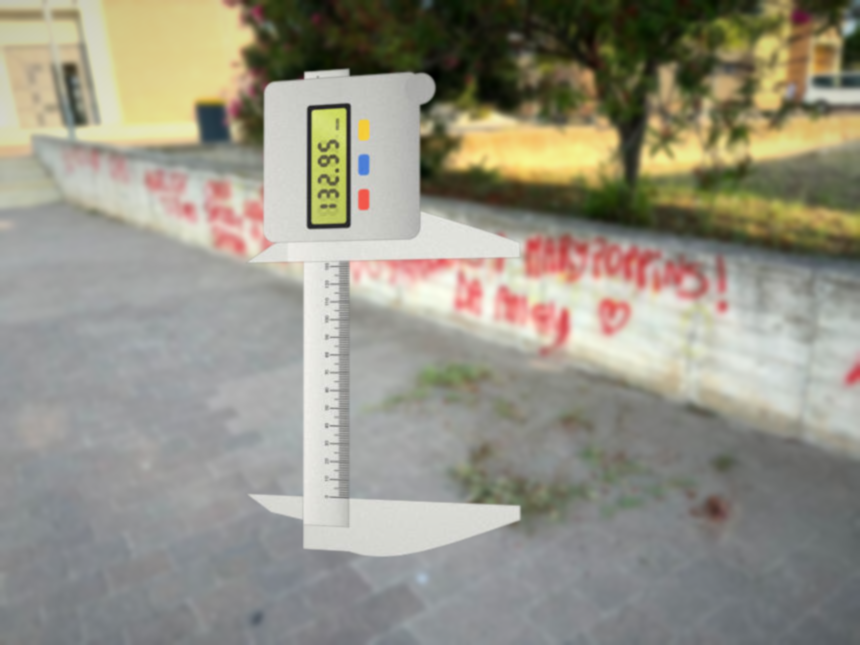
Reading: {"value": 132.95, "unit": "mm"}
